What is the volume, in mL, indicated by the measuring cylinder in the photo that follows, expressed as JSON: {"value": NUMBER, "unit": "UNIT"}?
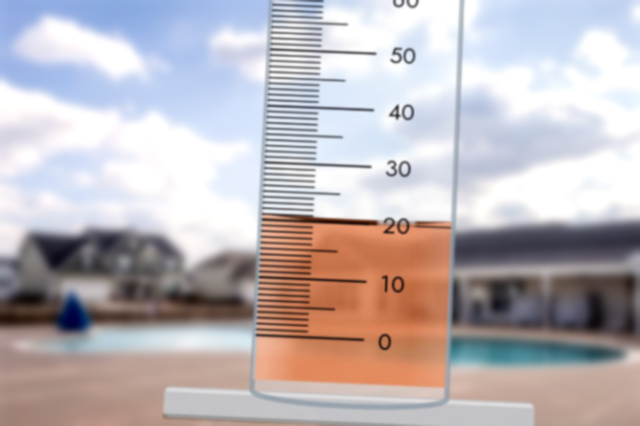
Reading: {"value": 20, "unit": "mL"}
